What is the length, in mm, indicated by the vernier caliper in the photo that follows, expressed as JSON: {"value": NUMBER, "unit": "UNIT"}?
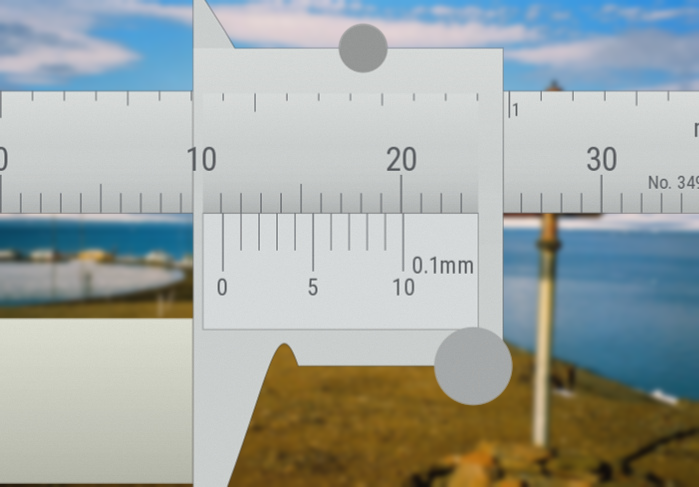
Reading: {"value": 11.1, "unit": "mm"}
